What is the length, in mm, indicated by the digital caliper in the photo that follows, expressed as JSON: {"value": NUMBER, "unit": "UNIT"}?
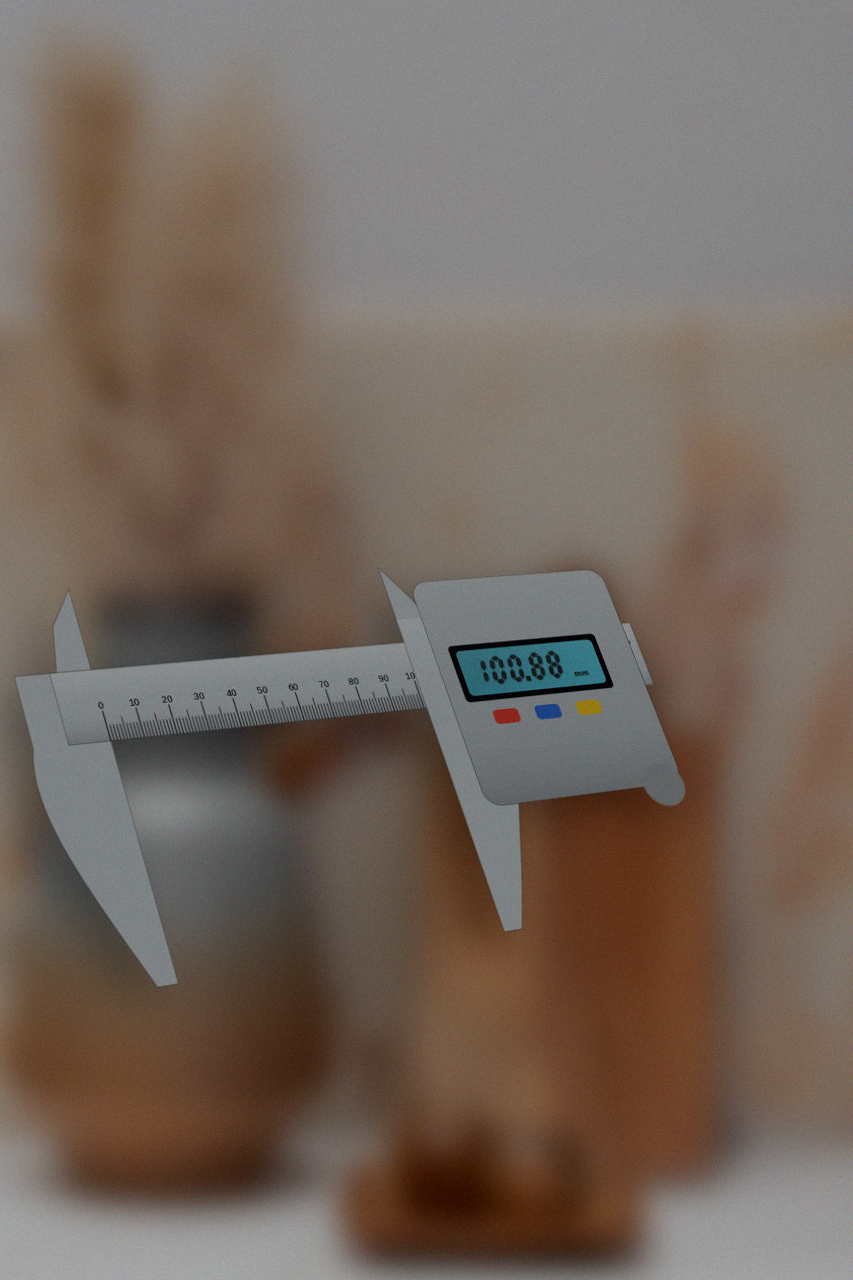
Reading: {"value": 100.88, "unit": "mm"}
